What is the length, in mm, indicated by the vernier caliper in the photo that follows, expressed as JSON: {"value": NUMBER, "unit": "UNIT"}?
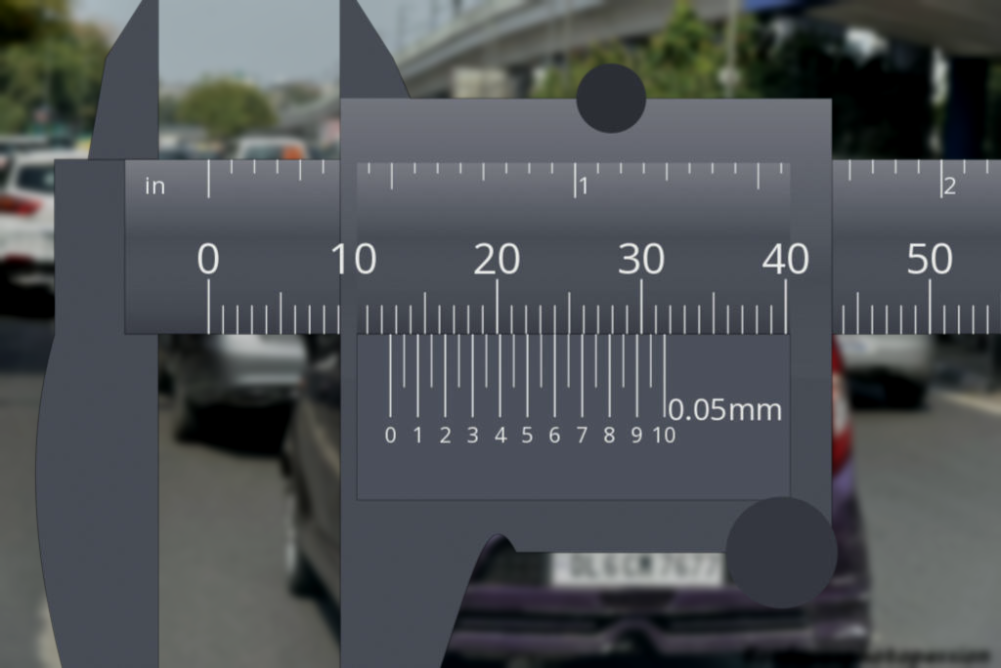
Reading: {"value": 12.6, "unit": "mm"}
